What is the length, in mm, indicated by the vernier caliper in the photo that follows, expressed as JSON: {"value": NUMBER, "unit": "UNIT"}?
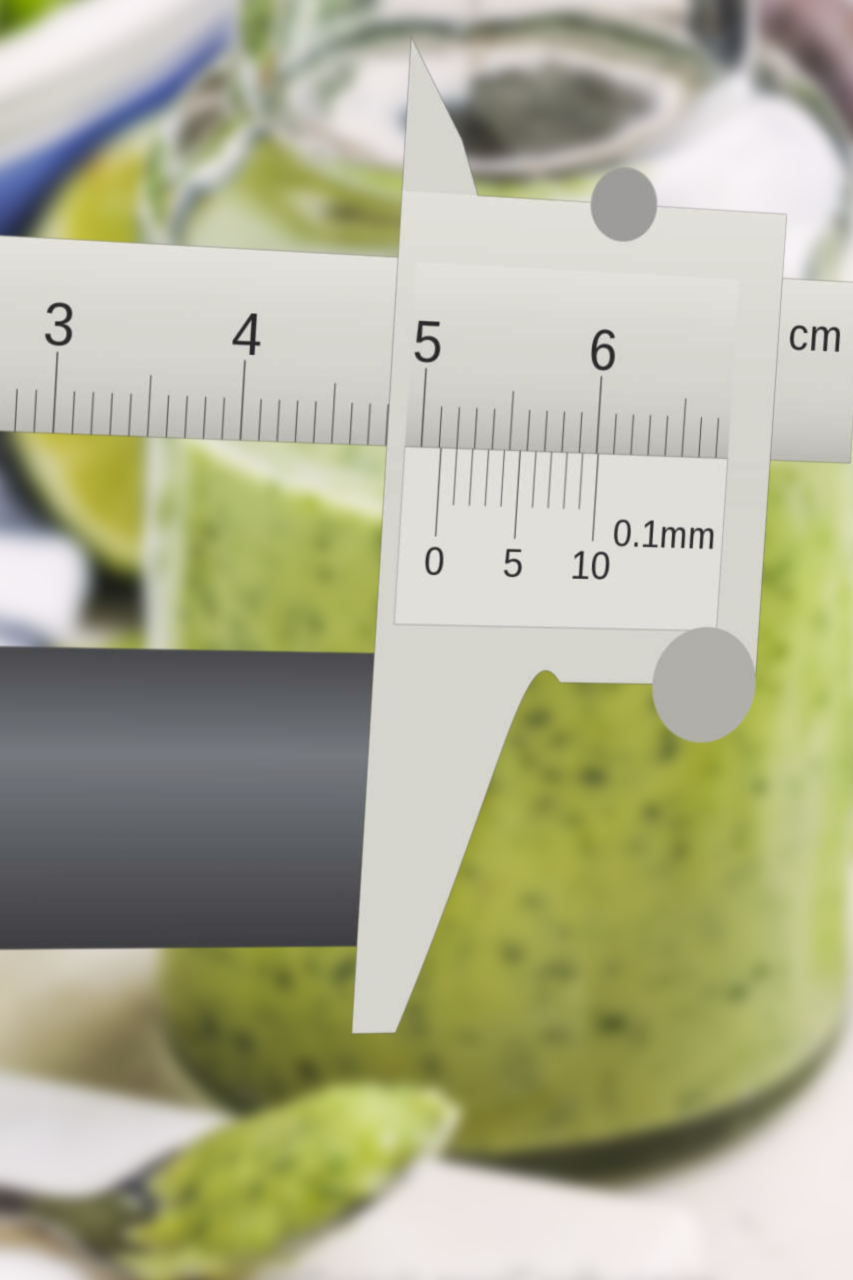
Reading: {"value": 51.1, "unit": "mm"}
